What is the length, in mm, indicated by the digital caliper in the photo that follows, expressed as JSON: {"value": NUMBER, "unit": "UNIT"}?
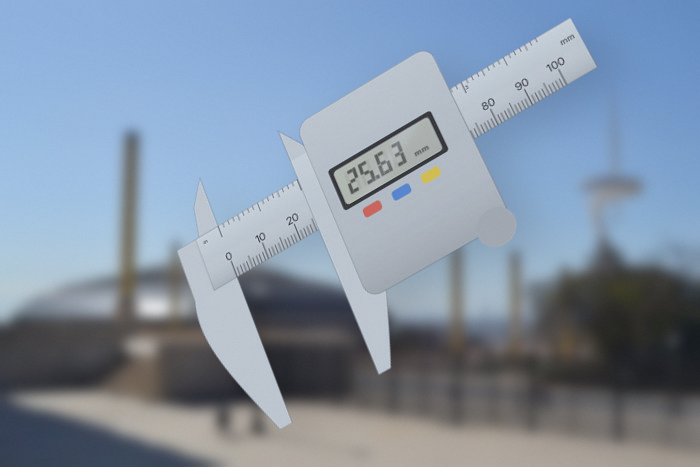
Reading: {"value": 25.63, "unit": "mm"}
